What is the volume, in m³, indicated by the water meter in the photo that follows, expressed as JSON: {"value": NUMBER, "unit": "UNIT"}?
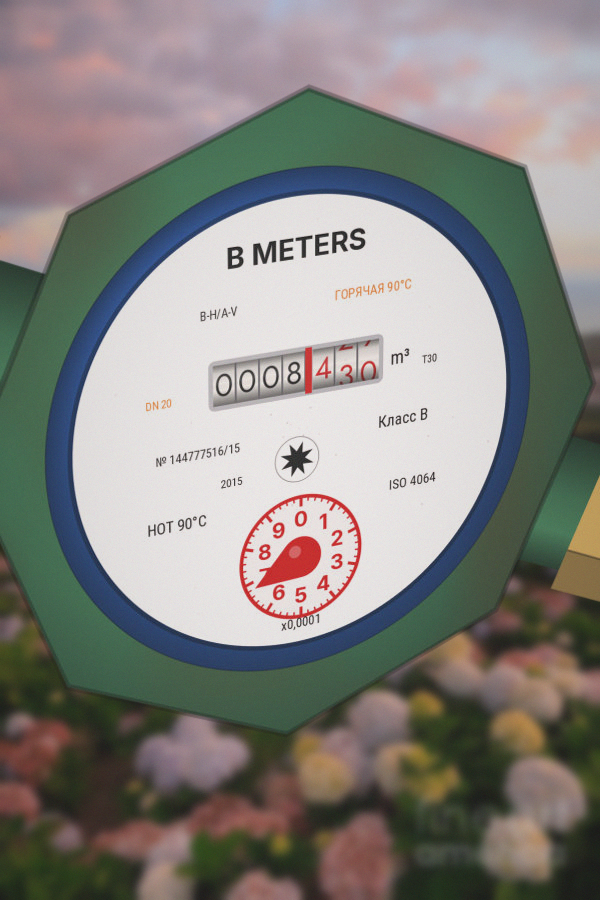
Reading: {"value": 8.4296, "unit": "m³"}
